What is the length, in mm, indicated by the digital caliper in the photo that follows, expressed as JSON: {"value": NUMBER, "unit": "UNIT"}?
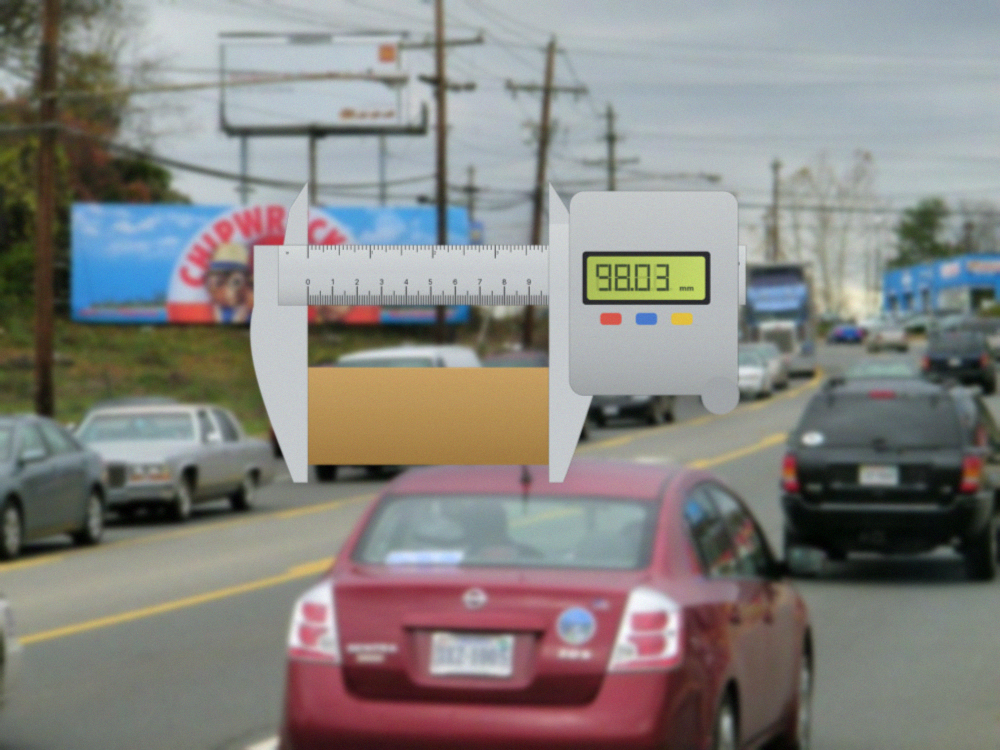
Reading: {"value": 98.03, "unit": "mm"}
